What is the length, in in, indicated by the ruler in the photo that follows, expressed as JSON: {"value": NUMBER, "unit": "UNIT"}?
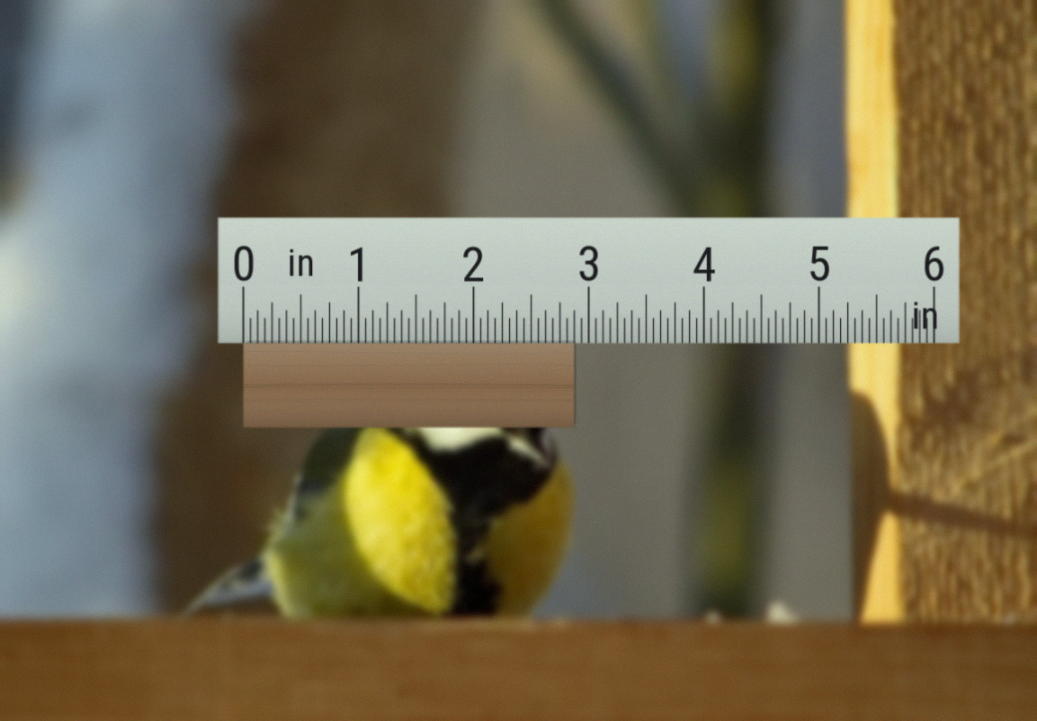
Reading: {"value": 2.875, "unit": "in"}
